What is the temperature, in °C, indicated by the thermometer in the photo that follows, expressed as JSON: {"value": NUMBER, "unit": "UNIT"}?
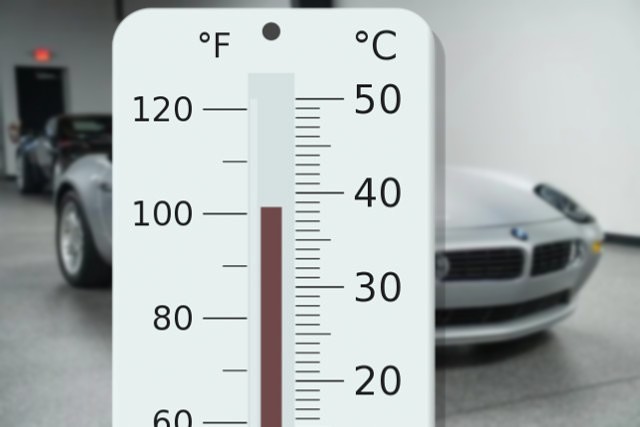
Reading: {"value": 38.5, "unit": "°C"}
